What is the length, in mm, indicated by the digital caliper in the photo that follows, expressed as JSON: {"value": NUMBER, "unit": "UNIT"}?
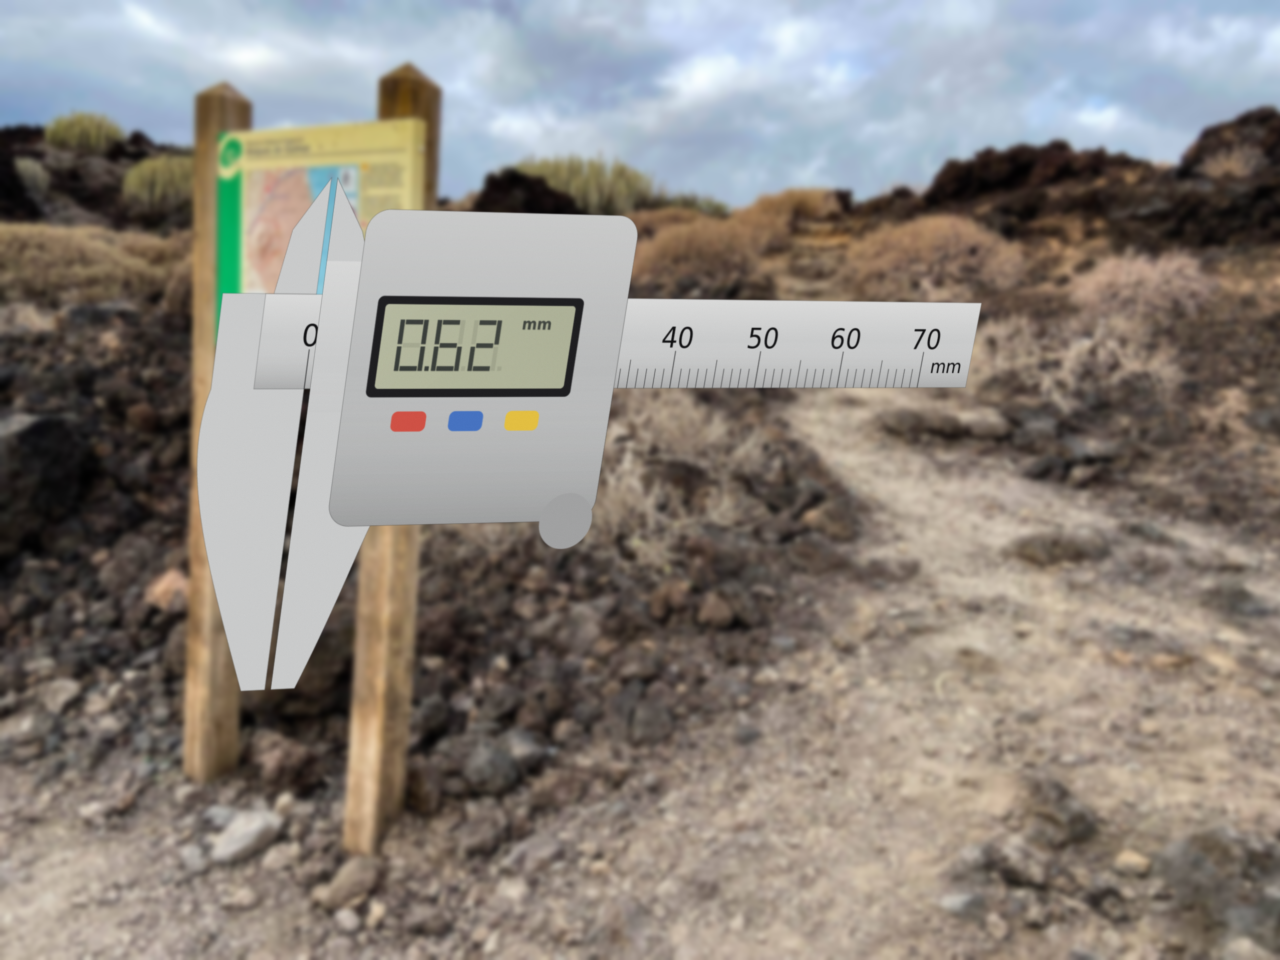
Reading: {"value": 0.62, "unit": "mm"}
